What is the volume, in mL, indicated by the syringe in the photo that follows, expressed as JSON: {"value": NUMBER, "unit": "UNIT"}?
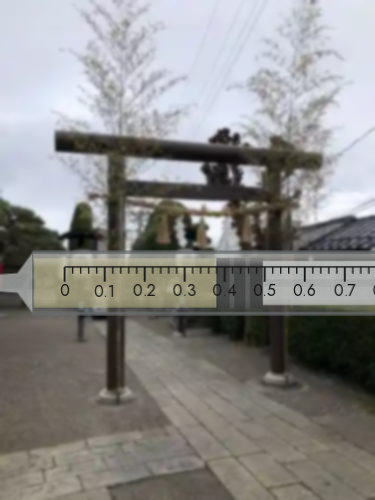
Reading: {"value": 0.38, "unit": "mL"}
